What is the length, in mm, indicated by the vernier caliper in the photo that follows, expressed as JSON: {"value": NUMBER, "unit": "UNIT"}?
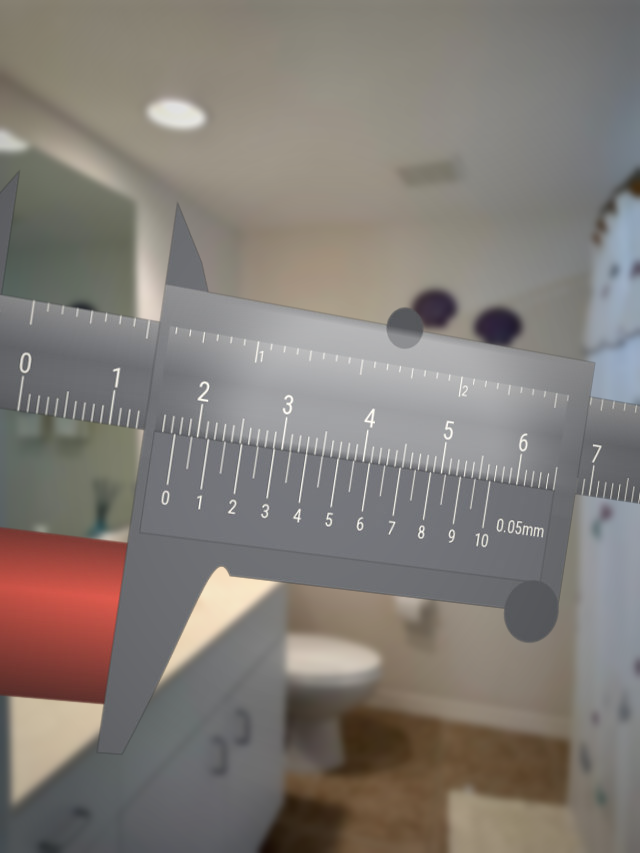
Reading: {"value": 17.4, "unit": "mm"}
